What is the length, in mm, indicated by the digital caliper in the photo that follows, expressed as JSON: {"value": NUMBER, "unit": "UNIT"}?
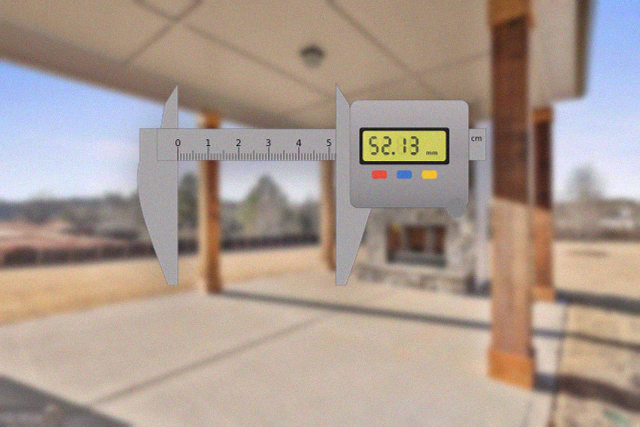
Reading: {"value": 52.13, "unit": "mm"}
